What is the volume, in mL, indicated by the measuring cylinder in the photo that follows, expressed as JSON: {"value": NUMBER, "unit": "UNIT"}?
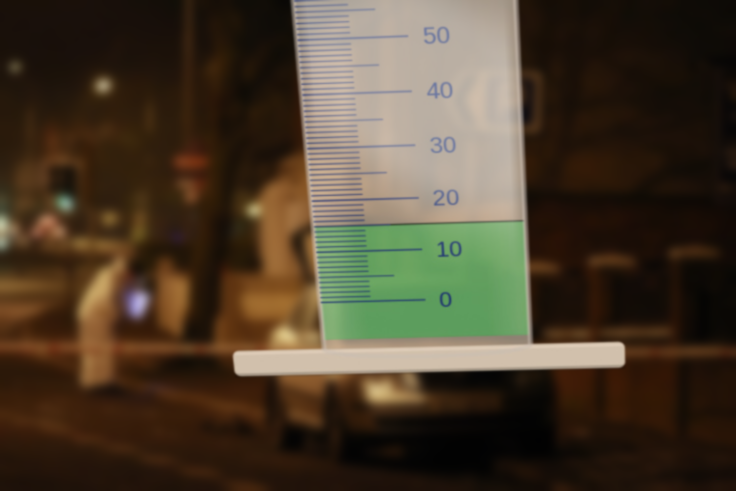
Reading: {"value": 15, "unit": "mL"}
